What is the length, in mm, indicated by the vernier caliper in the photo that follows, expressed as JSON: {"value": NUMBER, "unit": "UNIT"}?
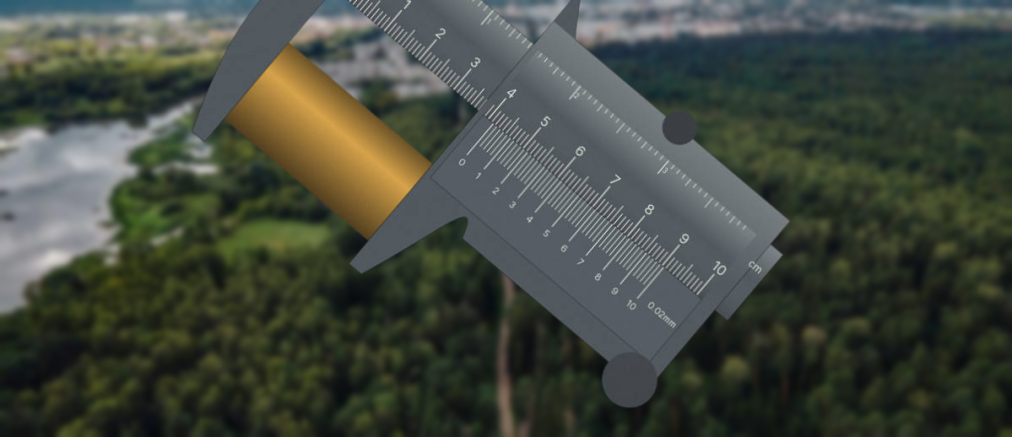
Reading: {"value": 41.5, "unit": "mm"}
